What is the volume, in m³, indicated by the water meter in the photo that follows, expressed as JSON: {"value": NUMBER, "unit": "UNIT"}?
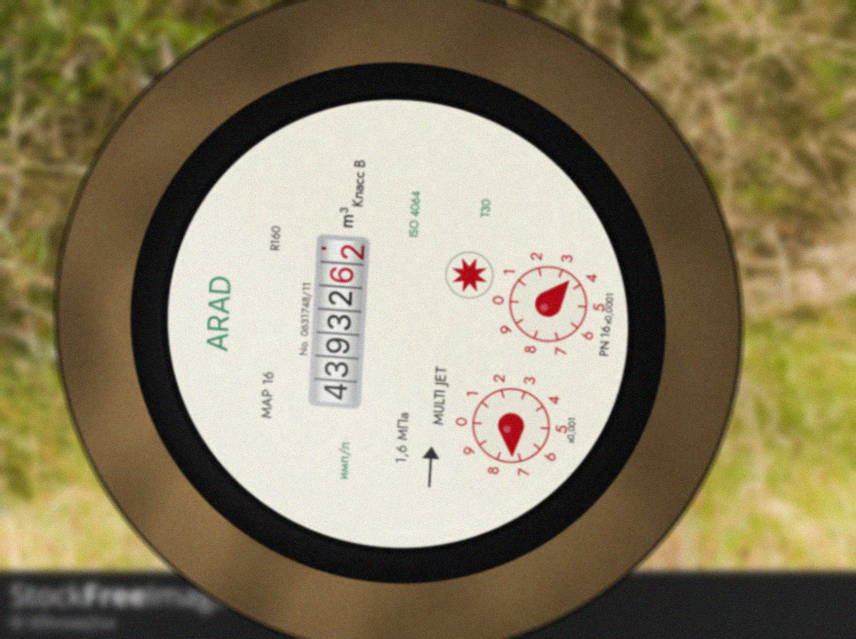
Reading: {"value": 43932.6173, "unit": "m³"}
